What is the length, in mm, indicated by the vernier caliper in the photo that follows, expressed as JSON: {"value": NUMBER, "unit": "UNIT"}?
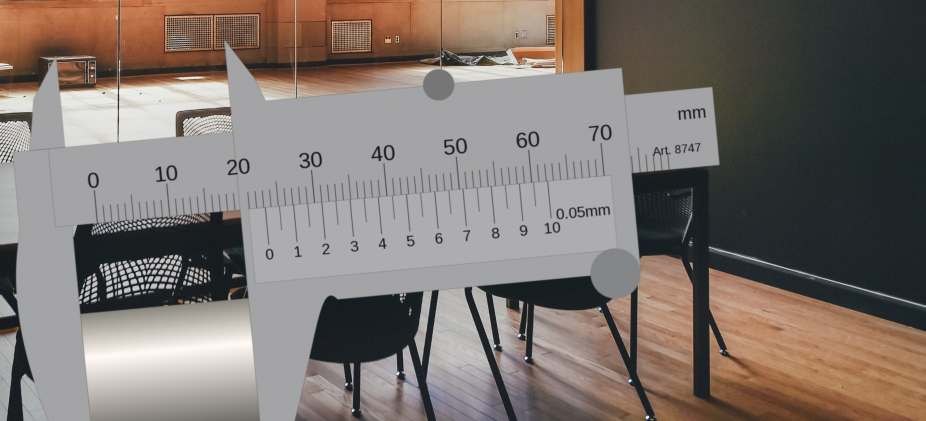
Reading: {"value": 23.2, "unit": "mm"}
